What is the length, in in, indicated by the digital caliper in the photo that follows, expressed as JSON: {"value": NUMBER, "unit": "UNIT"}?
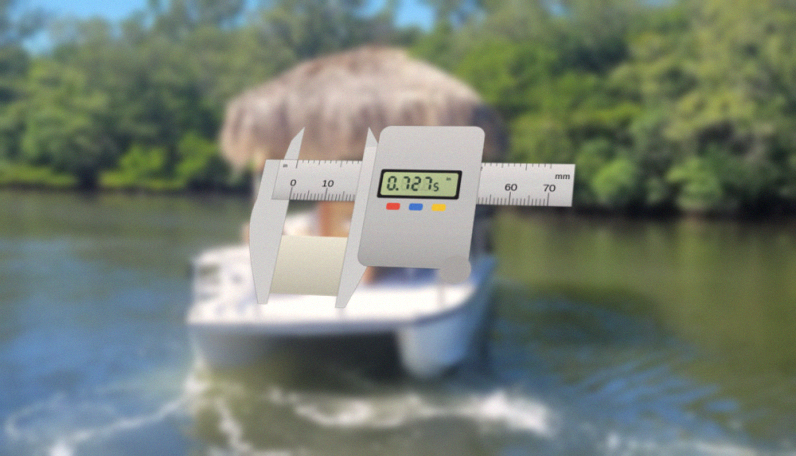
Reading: {"value": 0.7275, "unit": "in"}
